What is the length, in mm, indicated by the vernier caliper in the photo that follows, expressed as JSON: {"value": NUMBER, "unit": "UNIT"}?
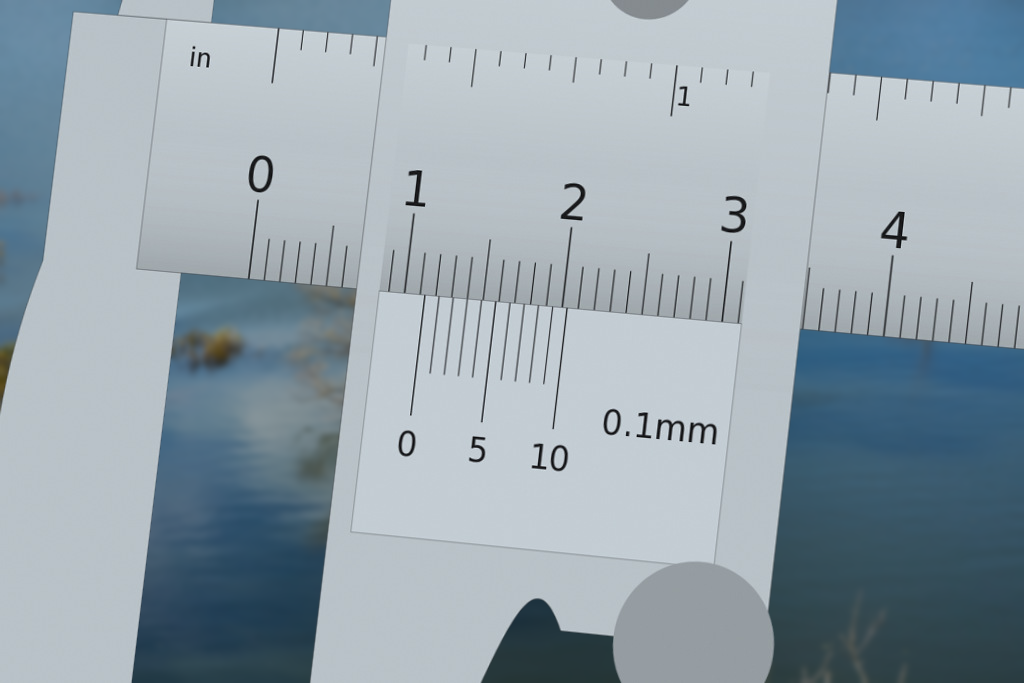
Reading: {"value": 11.3, "unit": "mm"}
